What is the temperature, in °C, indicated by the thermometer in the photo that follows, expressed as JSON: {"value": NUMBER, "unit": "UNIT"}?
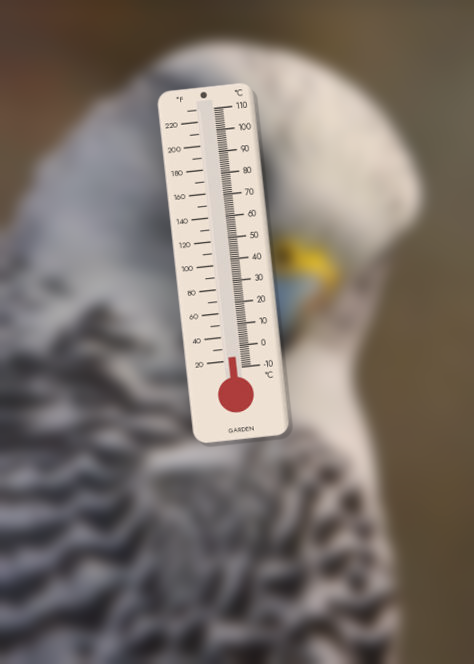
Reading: {"value": -5, "unit": "°C"}
